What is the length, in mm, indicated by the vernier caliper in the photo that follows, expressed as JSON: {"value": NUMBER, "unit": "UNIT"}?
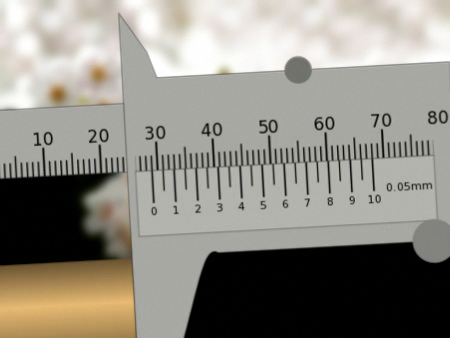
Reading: {"value": 29.0, "unit": "mm"}
